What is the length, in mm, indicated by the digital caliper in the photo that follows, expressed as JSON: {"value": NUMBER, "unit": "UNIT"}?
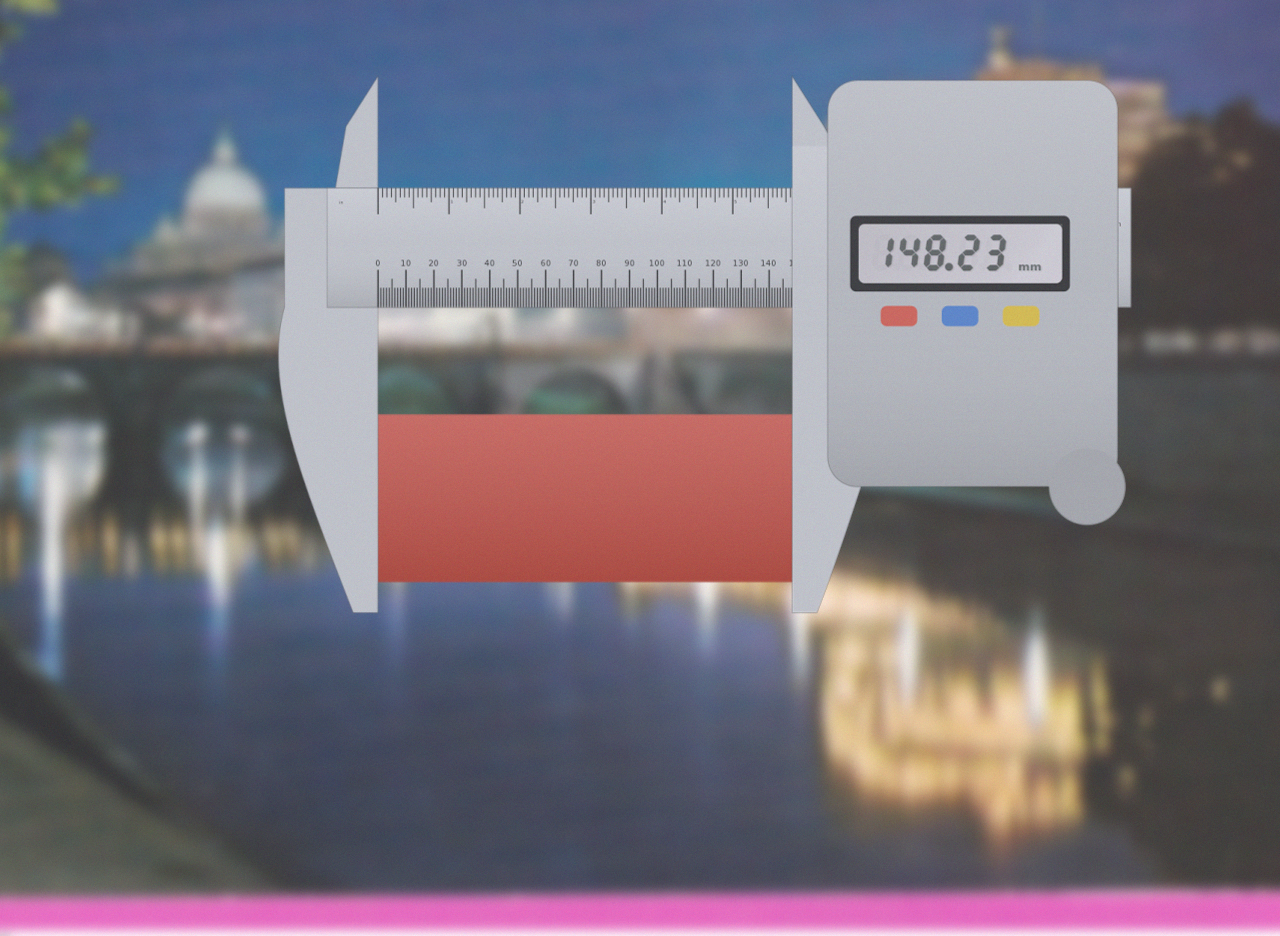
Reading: {"value": 148.23, "unit": "mm"}
